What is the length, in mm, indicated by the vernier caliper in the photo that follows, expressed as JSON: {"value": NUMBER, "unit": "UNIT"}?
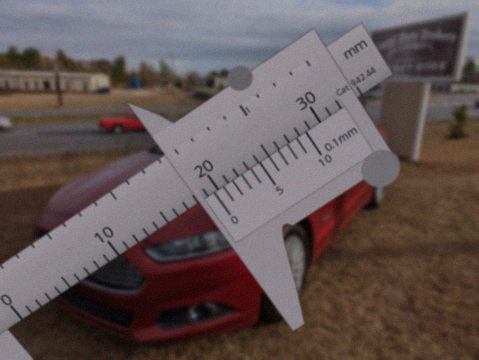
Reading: {"value": 19.6, "unit": "mm"}
